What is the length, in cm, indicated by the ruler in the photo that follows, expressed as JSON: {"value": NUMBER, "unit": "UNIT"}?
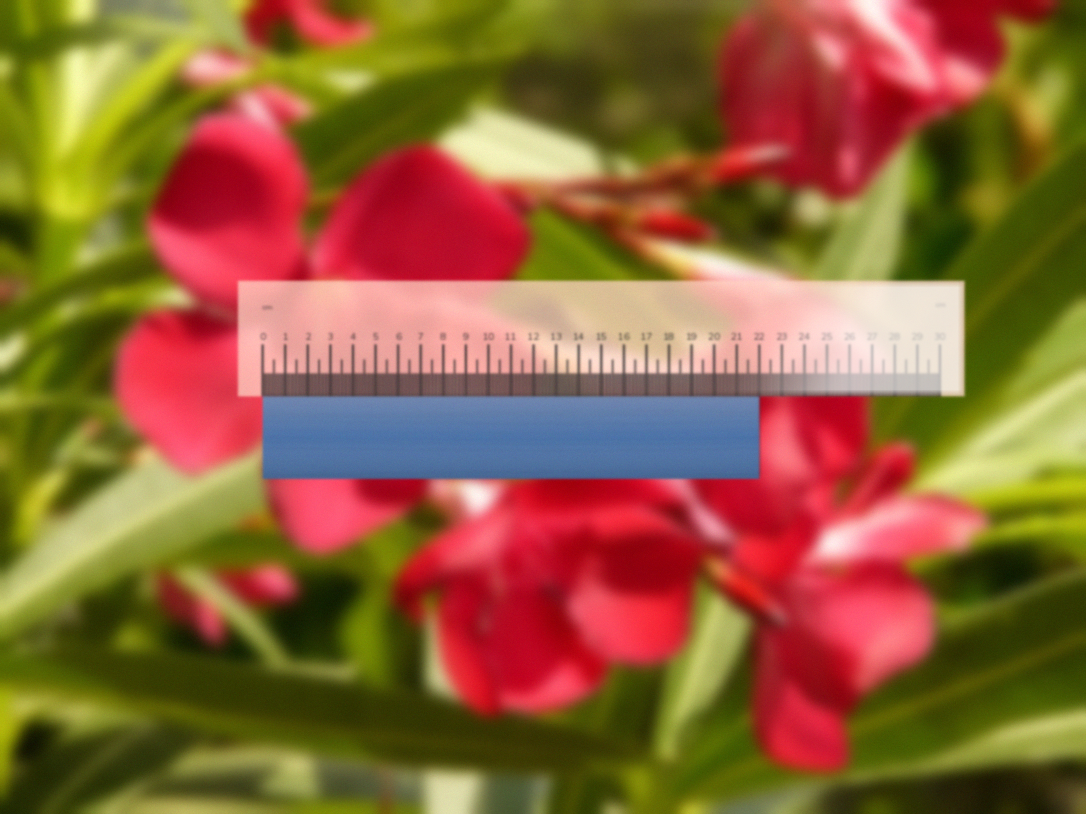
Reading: {"value": 22, "unit": "cm"}
